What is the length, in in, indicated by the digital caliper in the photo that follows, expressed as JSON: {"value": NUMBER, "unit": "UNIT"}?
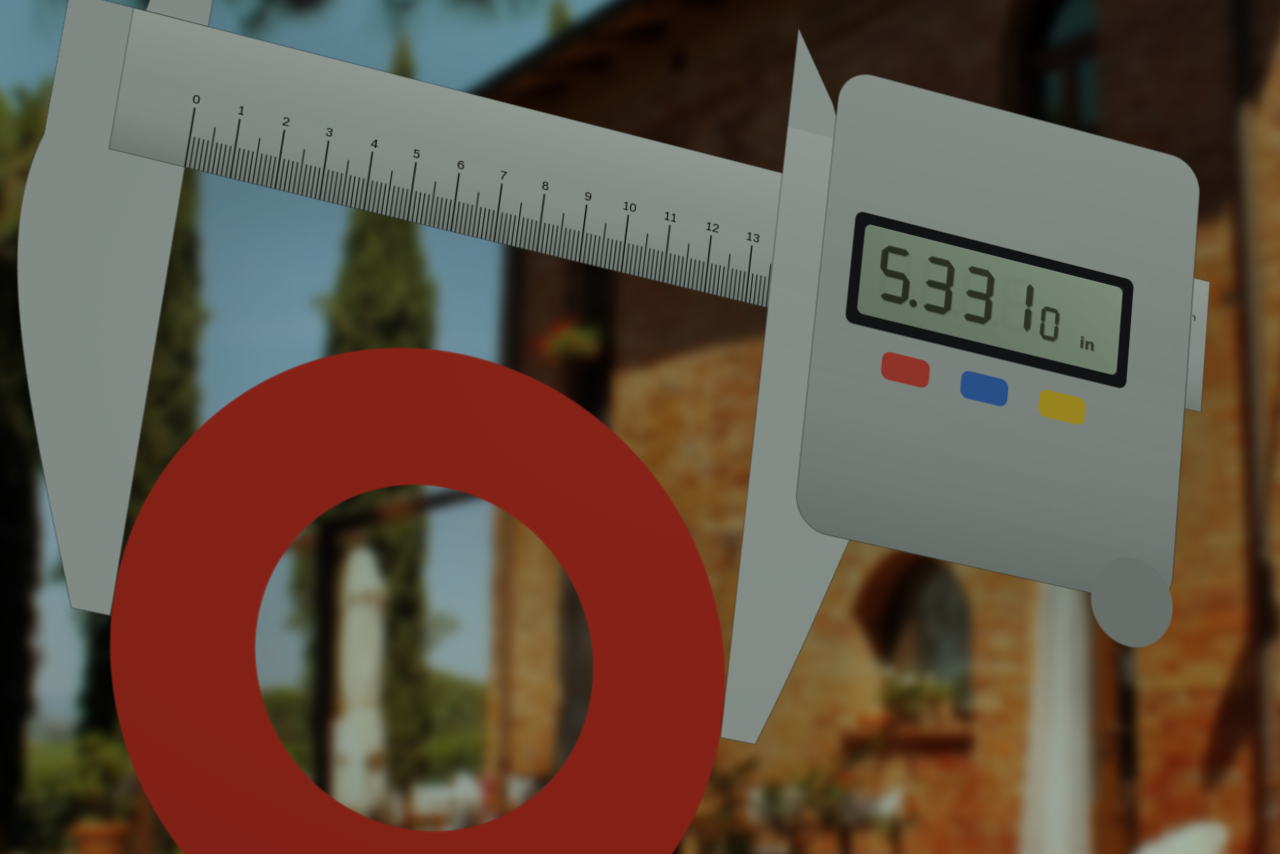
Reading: {"value": 5.3310, "unit": "in"}
